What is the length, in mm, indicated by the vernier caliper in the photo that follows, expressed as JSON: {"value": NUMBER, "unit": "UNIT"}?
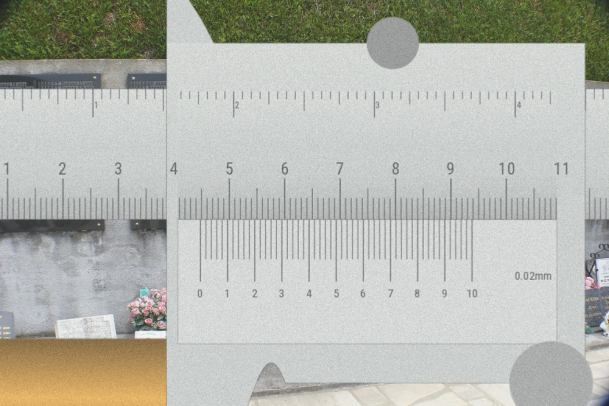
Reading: {"value": 44.8, "unit": "mm"}
